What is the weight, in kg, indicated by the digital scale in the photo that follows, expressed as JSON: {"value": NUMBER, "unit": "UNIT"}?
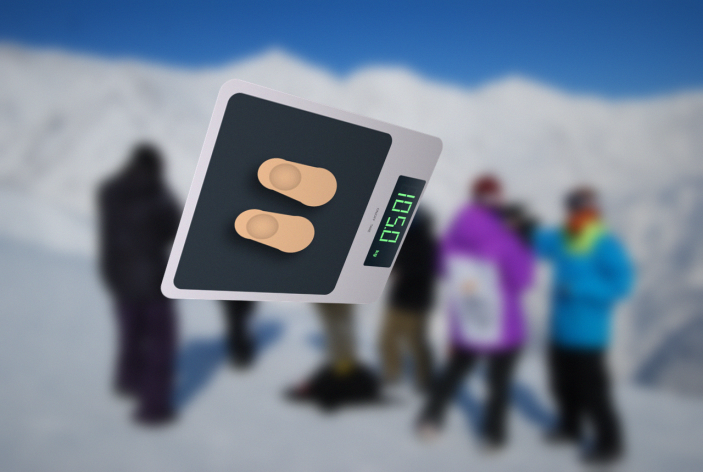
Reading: {"value": 105.0, "unit": "kg"}
